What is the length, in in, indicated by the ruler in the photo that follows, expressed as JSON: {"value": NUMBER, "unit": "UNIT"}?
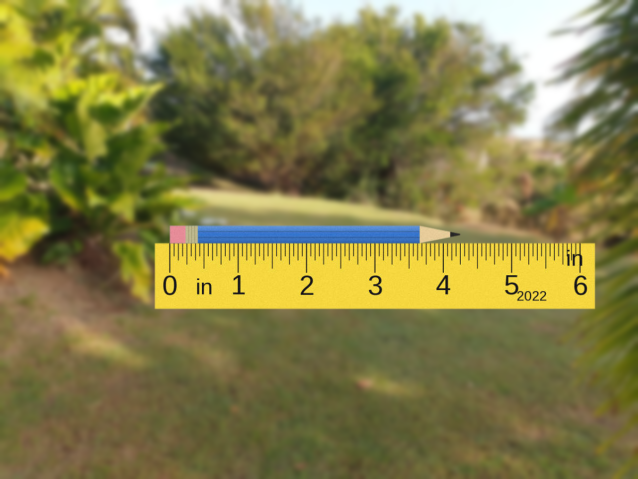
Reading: {"value": 4.25, "unit": "in"}
